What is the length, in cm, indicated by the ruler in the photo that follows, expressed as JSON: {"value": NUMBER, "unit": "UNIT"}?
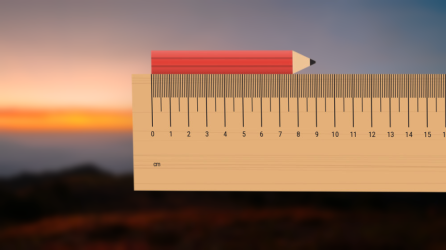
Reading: {"value": 9, "unit": "cm"}
